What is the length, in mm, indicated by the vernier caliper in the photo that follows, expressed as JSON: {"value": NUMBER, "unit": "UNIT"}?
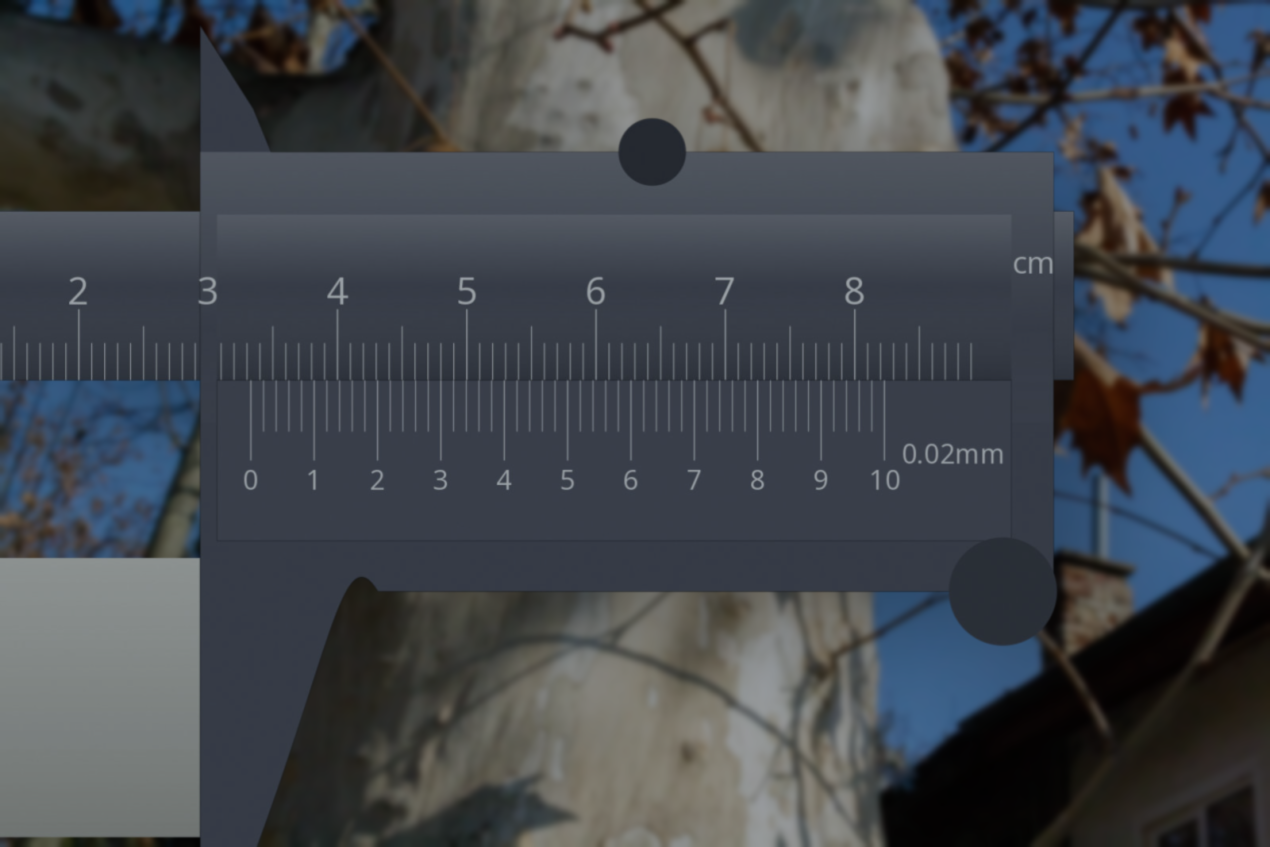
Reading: {"value": 33.3, "unit": "mm"}
